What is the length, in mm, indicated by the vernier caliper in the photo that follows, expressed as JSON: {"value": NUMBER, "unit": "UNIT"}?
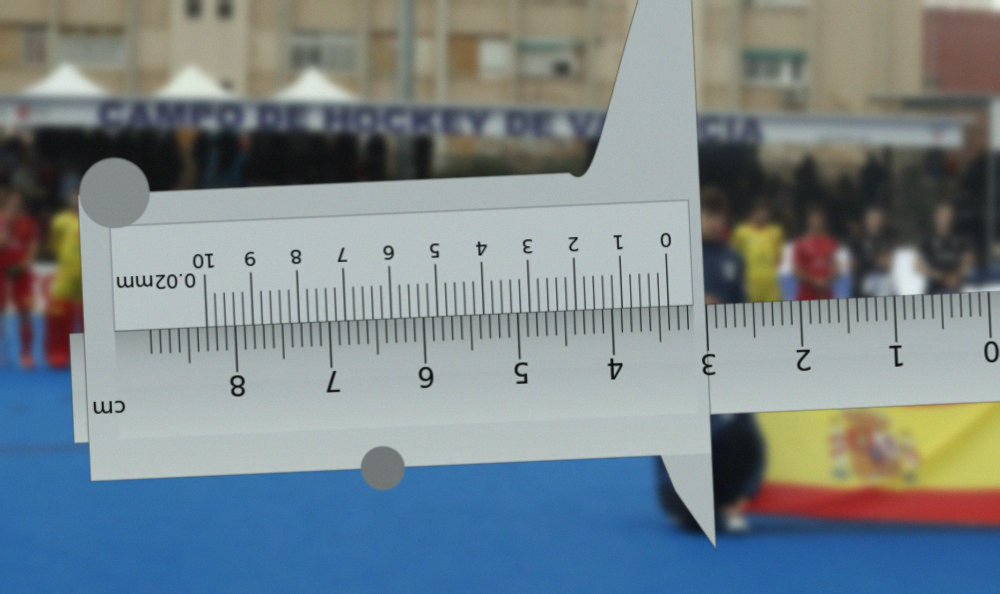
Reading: {"value": 34.0, "unit": "mm"}
